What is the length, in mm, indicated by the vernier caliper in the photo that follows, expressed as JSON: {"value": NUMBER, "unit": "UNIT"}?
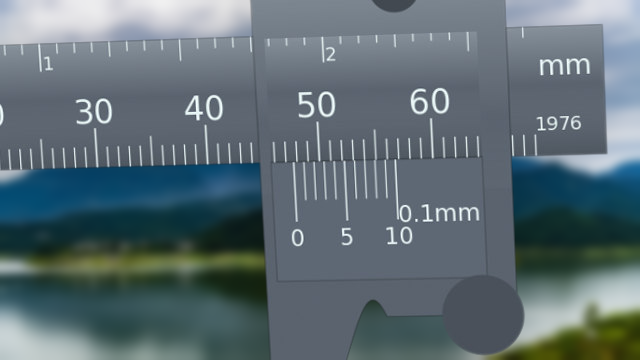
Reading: {"value": 47.7, "unit": "mm"}
